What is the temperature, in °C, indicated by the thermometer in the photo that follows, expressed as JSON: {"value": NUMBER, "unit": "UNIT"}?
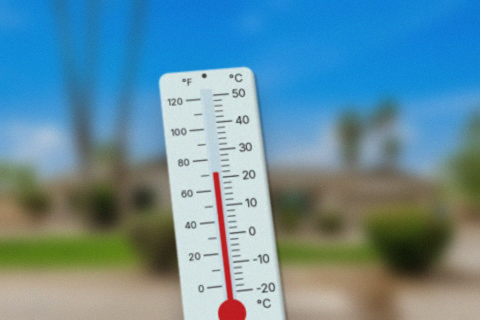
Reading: {"value": 22, "unit": "°C"}
